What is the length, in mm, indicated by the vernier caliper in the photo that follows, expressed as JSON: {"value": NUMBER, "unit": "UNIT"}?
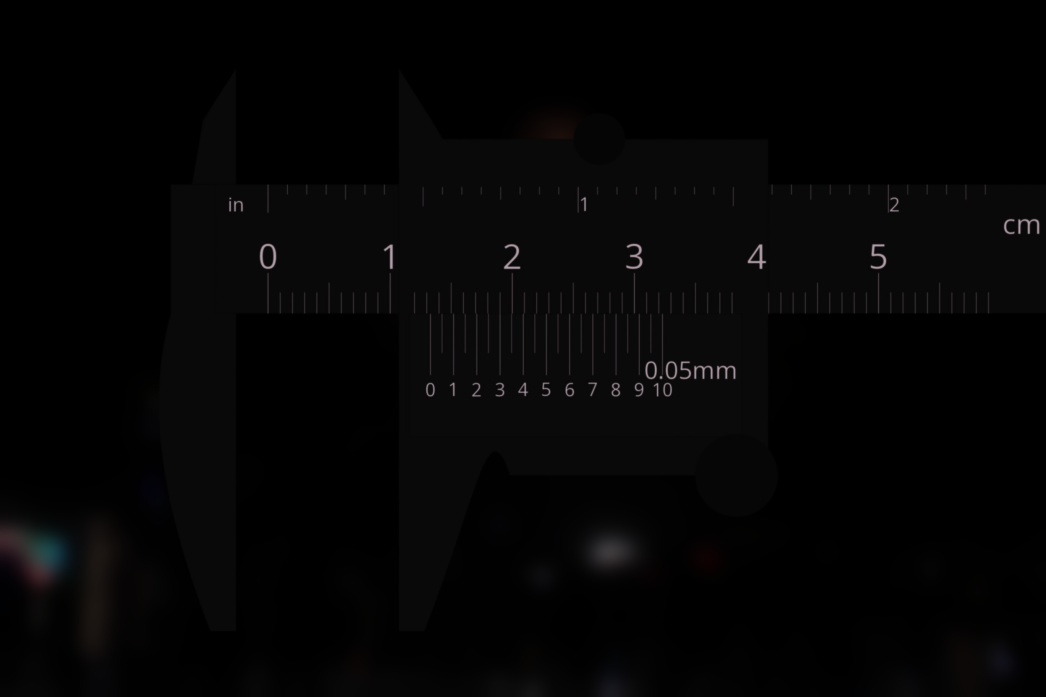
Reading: {"value": 13.3, "unit": "mm"}
